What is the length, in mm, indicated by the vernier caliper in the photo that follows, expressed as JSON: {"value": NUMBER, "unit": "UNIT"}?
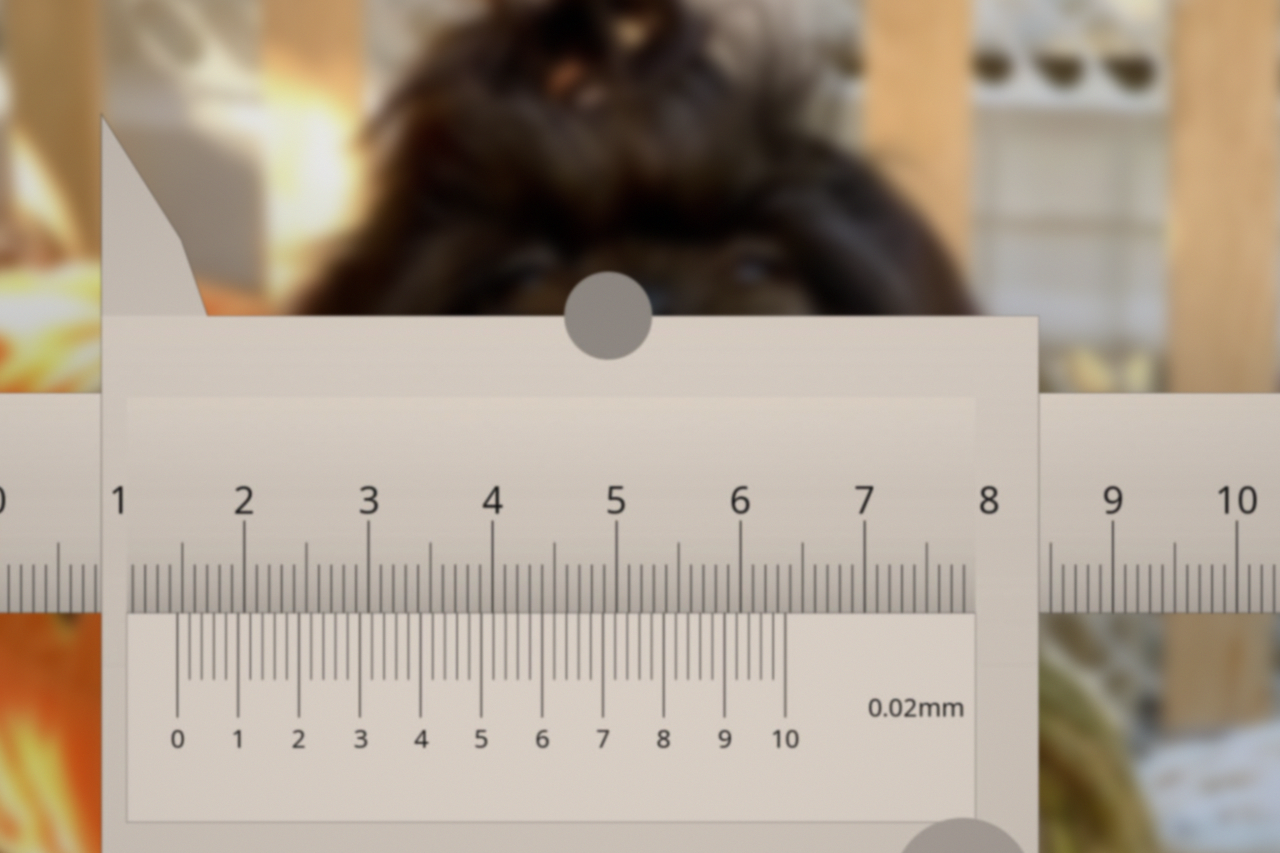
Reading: {"value": 14.6, "unit": "mm"}
